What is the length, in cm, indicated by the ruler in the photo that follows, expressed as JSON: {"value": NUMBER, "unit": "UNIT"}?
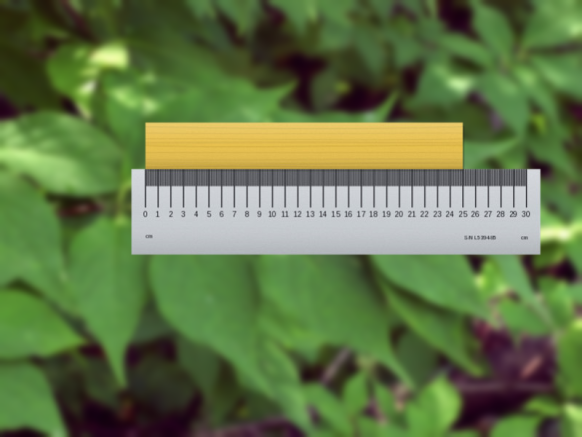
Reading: {"value": 25, "unit": "cm"}
